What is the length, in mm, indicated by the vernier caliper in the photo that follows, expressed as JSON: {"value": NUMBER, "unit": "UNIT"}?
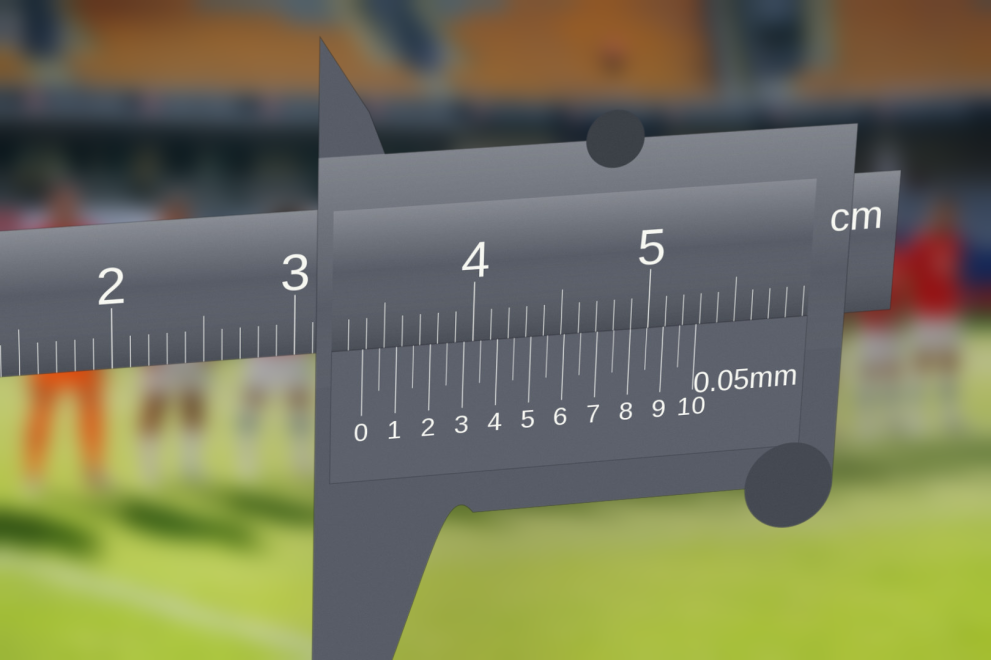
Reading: {"value": 33.8, "unit": "mm"}
